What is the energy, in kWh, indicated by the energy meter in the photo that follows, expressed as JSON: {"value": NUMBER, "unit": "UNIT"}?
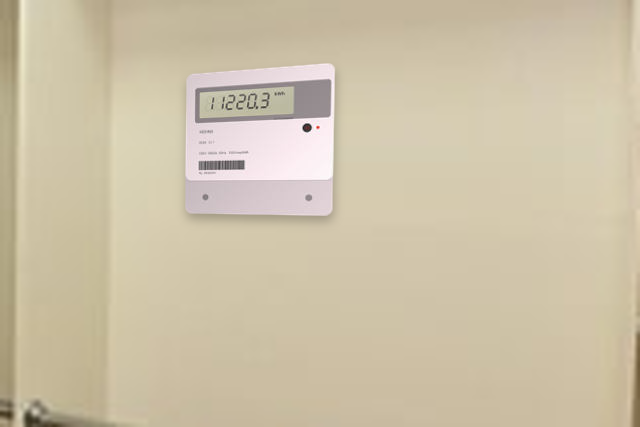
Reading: {"value": 11220.3, "unit": "kWh"}
